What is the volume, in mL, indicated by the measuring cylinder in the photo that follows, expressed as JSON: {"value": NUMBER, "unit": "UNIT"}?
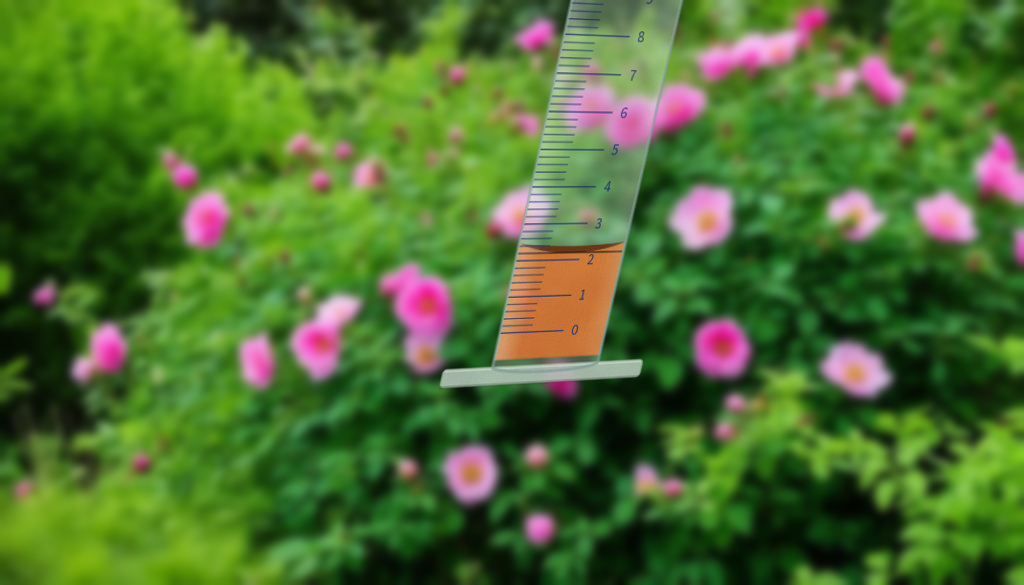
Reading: {"value": 2.2, "unit": "mL"}
